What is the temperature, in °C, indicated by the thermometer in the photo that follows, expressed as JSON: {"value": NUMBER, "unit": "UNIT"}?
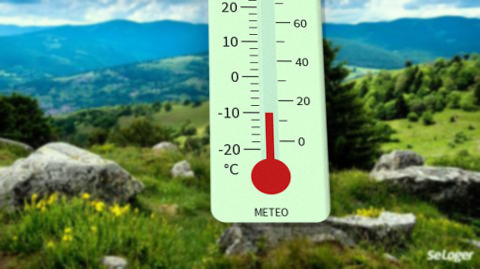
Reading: {"value": -10, "unit": "°C"}
